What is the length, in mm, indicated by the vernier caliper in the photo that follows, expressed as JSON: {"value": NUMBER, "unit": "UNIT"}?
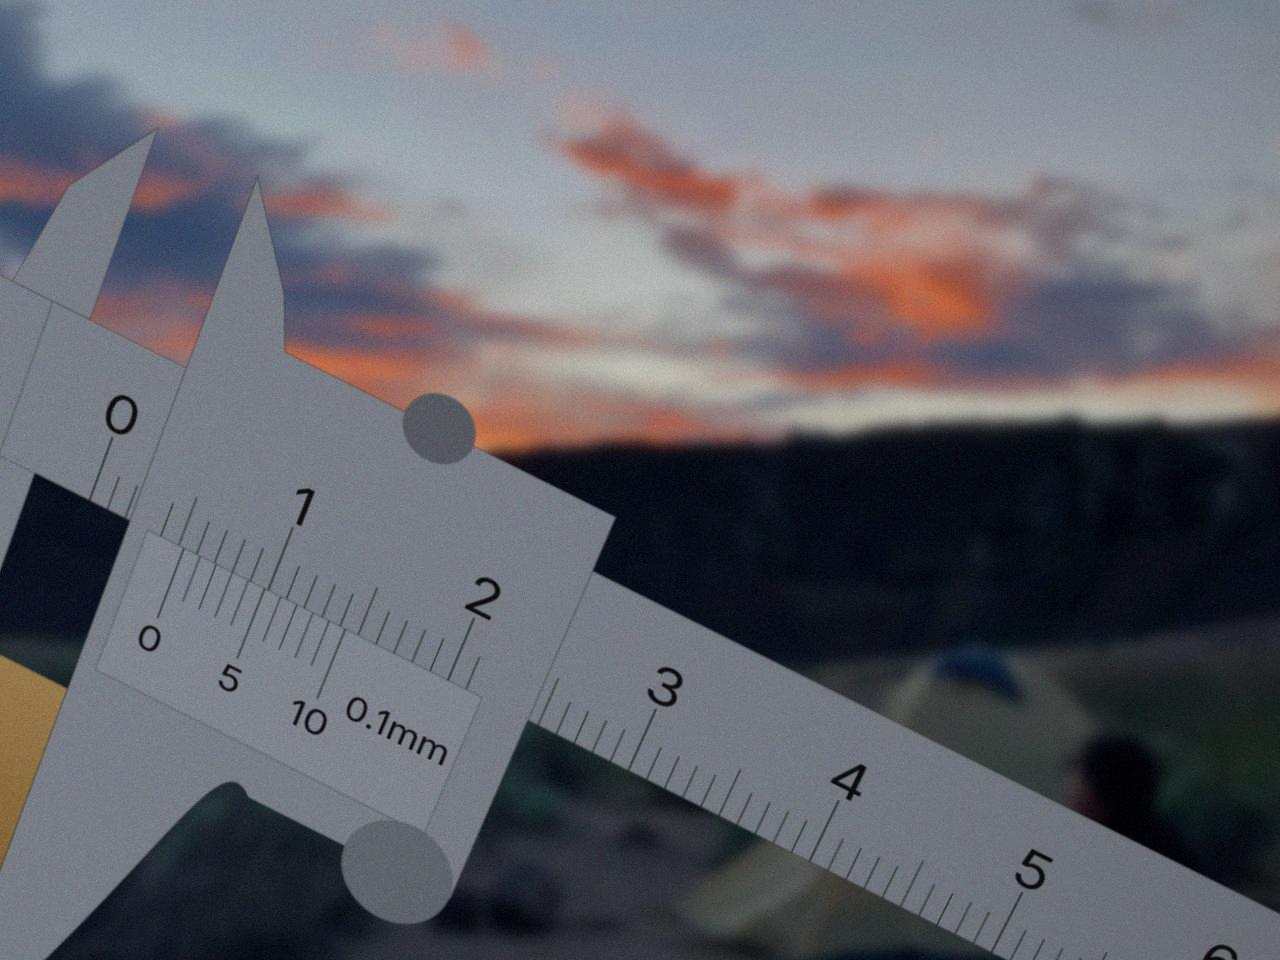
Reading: {"value": 5.3, "unit": "mm"}
